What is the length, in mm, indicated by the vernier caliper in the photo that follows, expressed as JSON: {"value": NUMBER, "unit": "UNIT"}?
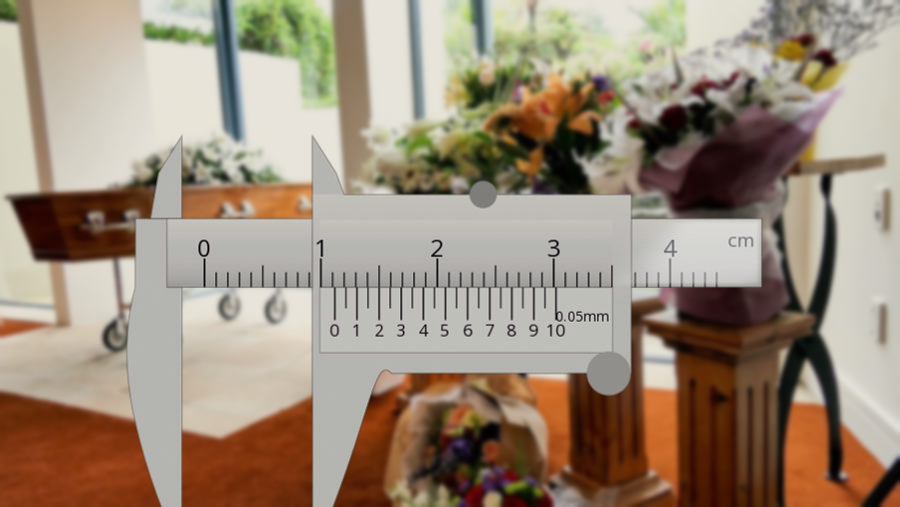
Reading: {"value": 11.2, "unit": "mm"}
